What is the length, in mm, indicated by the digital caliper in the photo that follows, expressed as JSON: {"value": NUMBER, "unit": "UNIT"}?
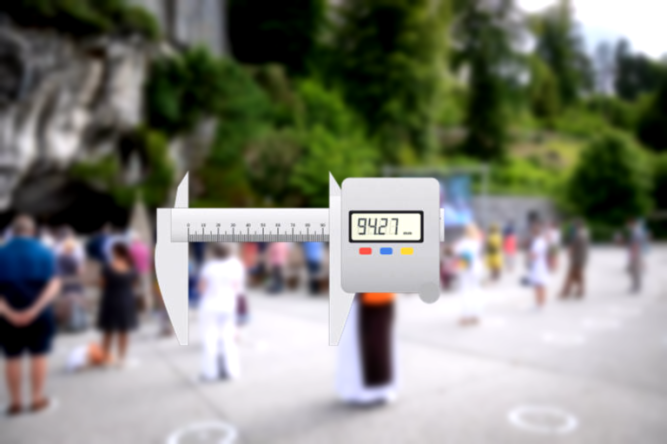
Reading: {"value": 94.27, "unit": "mm"}
